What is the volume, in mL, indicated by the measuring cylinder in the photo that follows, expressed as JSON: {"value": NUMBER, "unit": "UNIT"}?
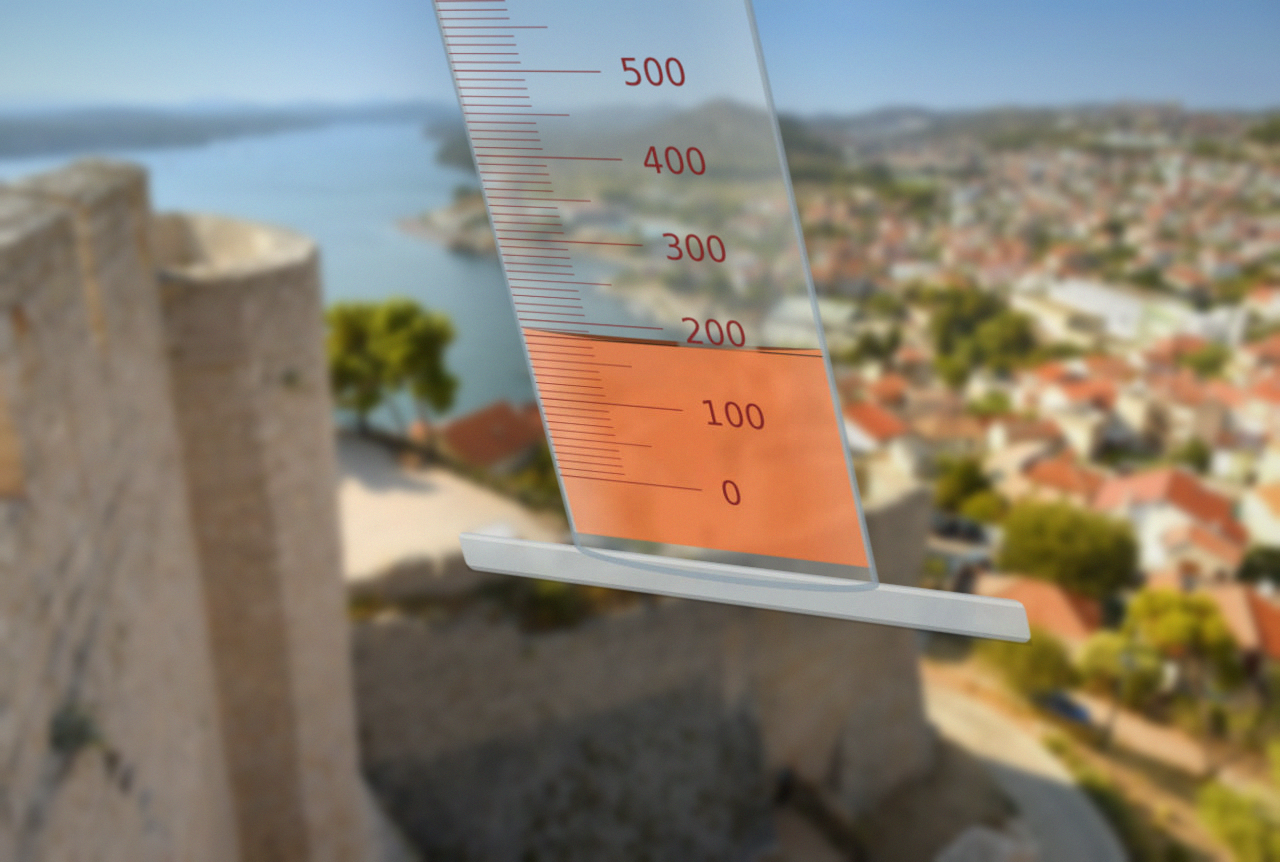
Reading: {"value": 180, "unit": "mL"}
